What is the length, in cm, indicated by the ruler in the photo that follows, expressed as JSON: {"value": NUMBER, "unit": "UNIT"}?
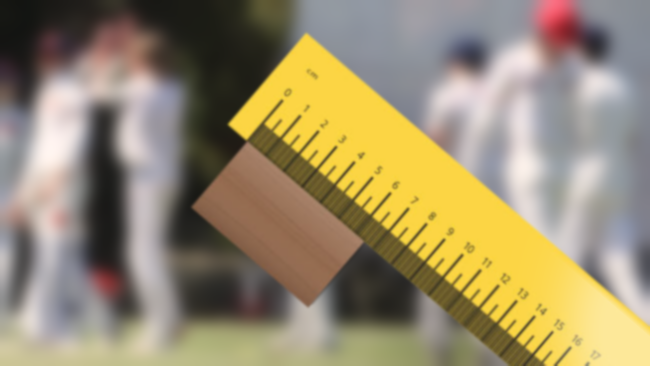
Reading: {"value": 6.5, "unit": "cm"}
